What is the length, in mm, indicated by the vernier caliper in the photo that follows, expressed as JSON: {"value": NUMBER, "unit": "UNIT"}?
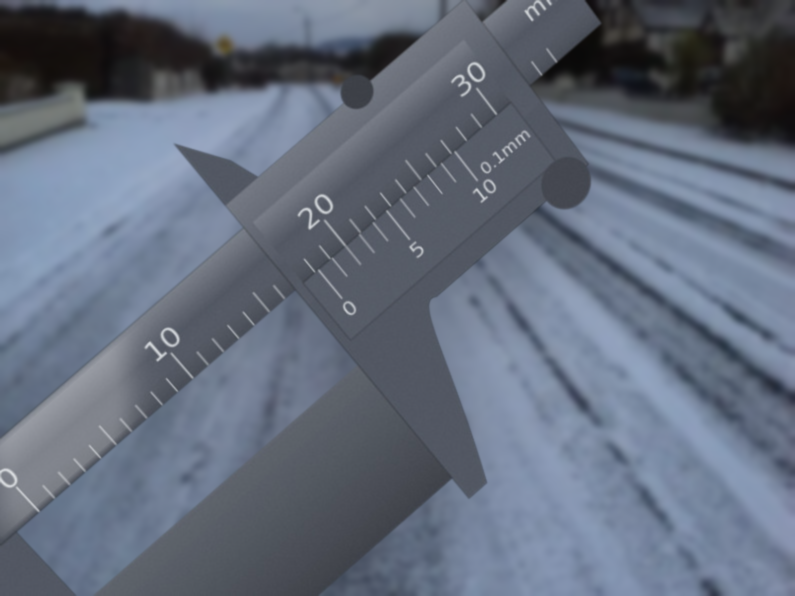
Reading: {"value": 18.2, "unit": "mm"}
